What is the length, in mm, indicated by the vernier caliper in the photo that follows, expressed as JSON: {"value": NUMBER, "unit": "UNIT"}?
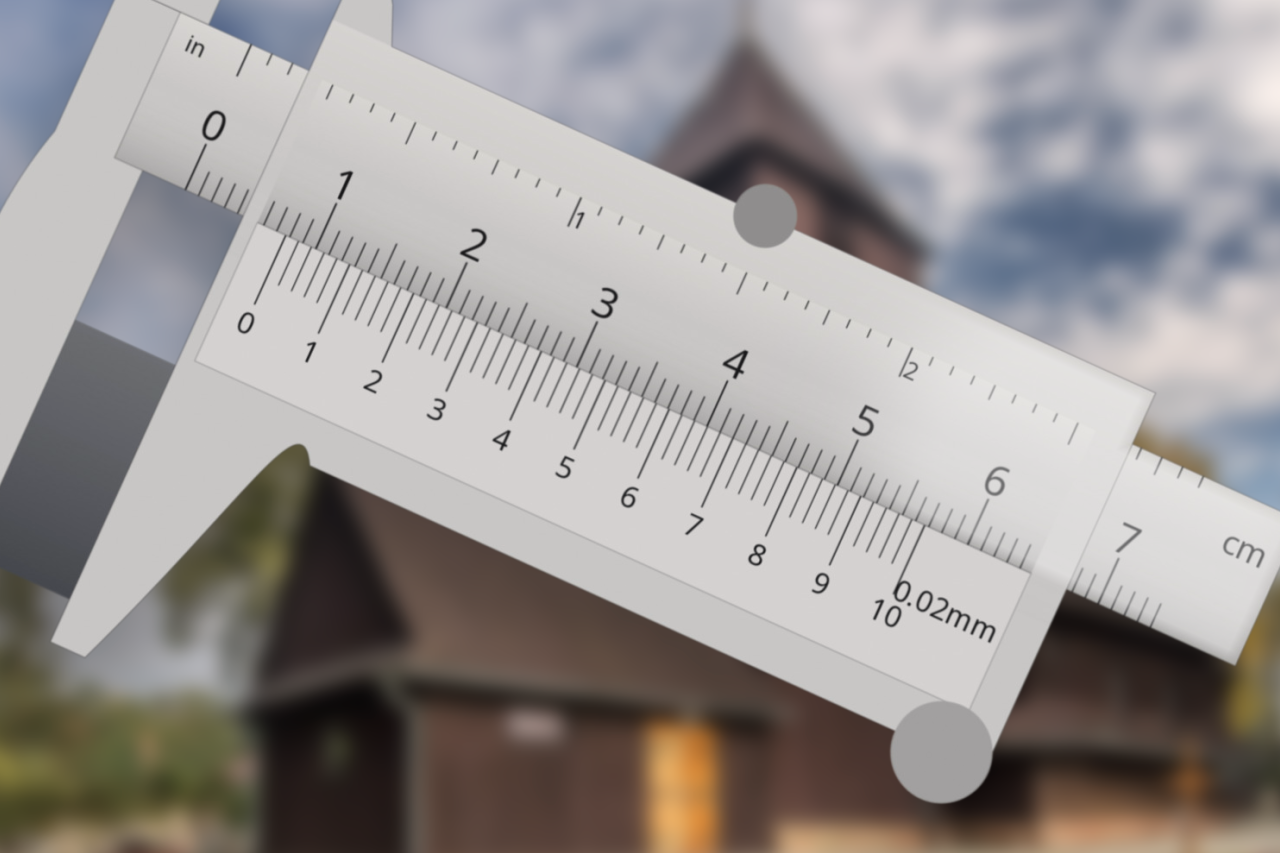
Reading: {"value": 7.7, "unit": "mm"}
